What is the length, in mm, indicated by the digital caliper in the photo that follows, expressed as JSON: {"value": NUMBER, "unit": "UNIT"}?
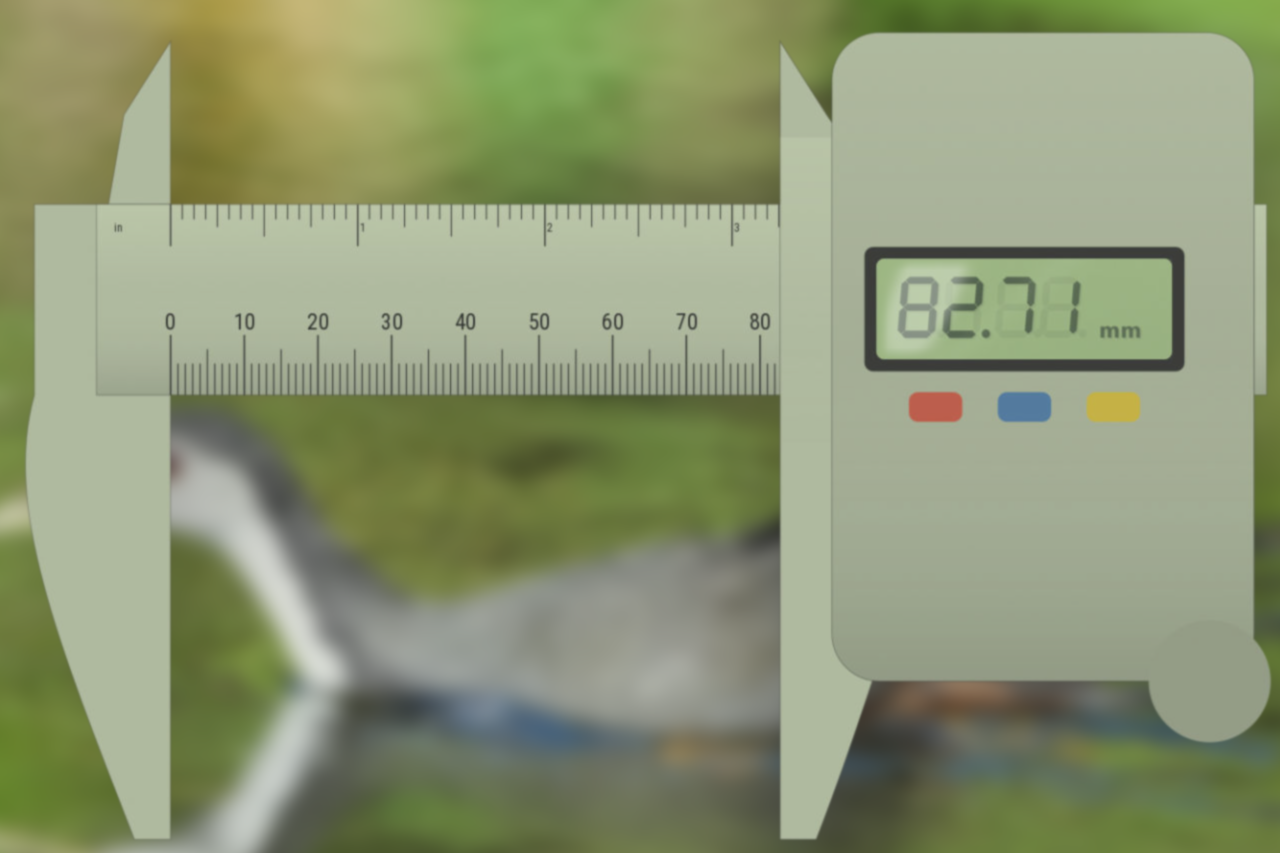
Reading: {"value": 82.71, "unit": "mm"}
